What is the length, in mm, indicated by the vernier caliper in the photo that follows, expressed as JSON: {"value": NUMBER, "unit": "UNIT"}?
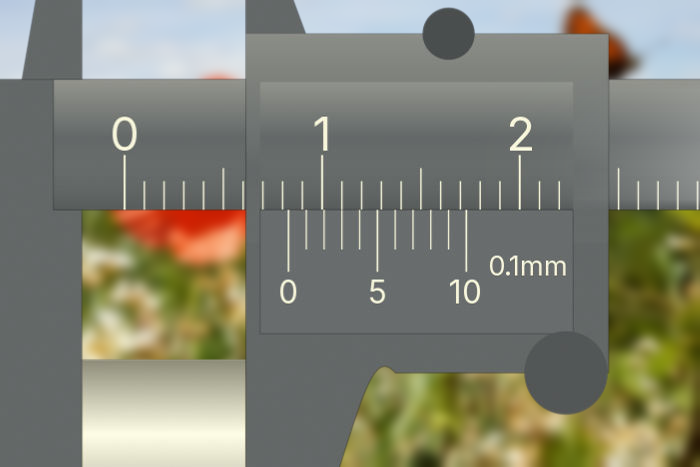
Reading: {"value": 8.3, "unit": "mm"}
